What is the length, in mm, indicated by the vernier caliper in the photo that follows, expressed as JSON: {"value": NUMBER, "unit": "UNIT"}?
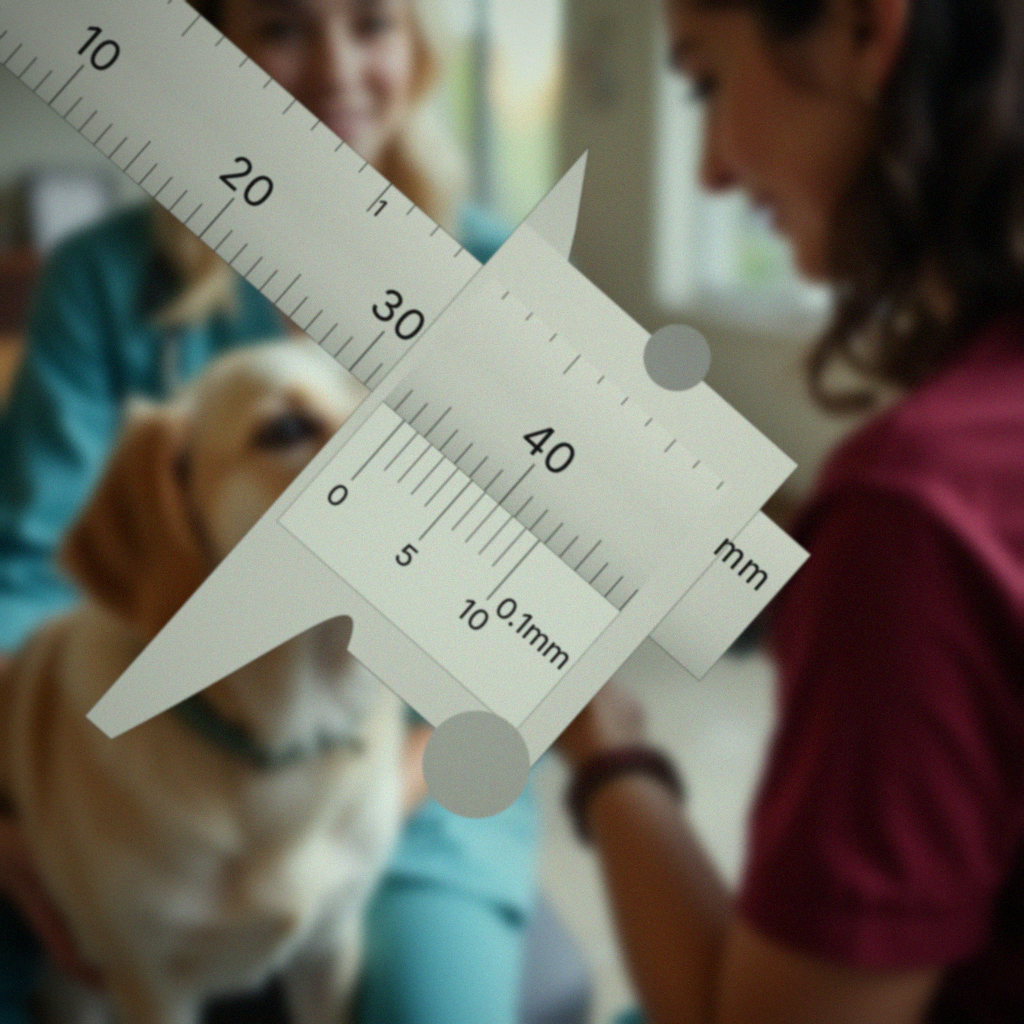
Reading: {"value": 33.7, "unit": "mm"}
